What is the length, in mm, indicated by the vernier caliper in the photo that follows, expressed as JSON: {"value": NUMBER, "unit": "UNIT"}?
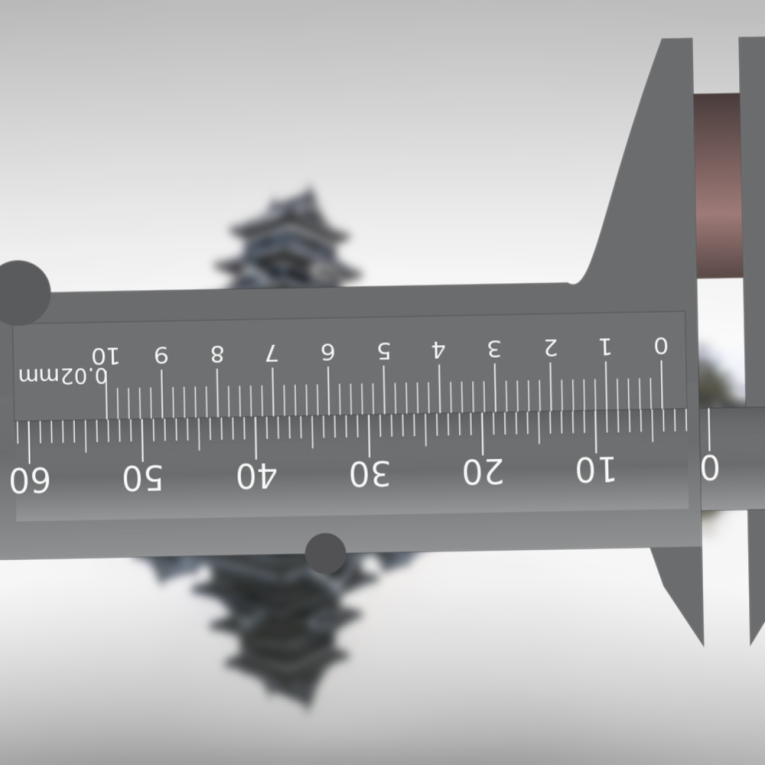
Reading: {"value": 4.1, "unit": "mm"}
